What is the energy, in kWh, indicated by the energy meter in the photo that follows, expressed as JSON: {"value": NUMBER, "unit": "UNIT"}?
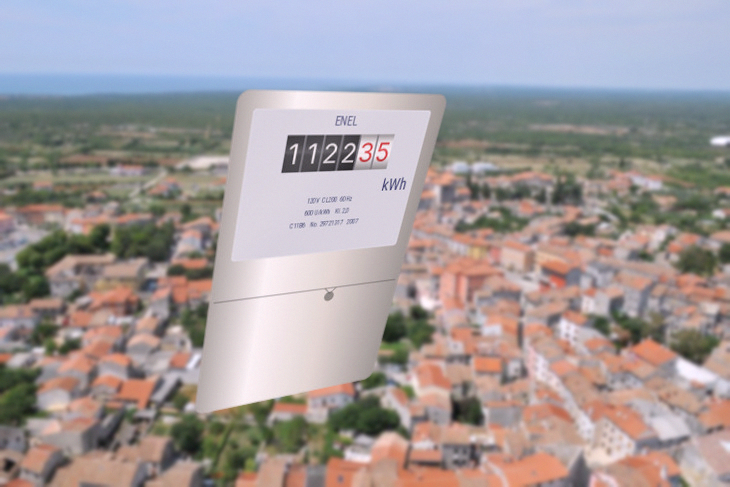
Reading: {"value": 1122.35, "unit": "kWh"}
